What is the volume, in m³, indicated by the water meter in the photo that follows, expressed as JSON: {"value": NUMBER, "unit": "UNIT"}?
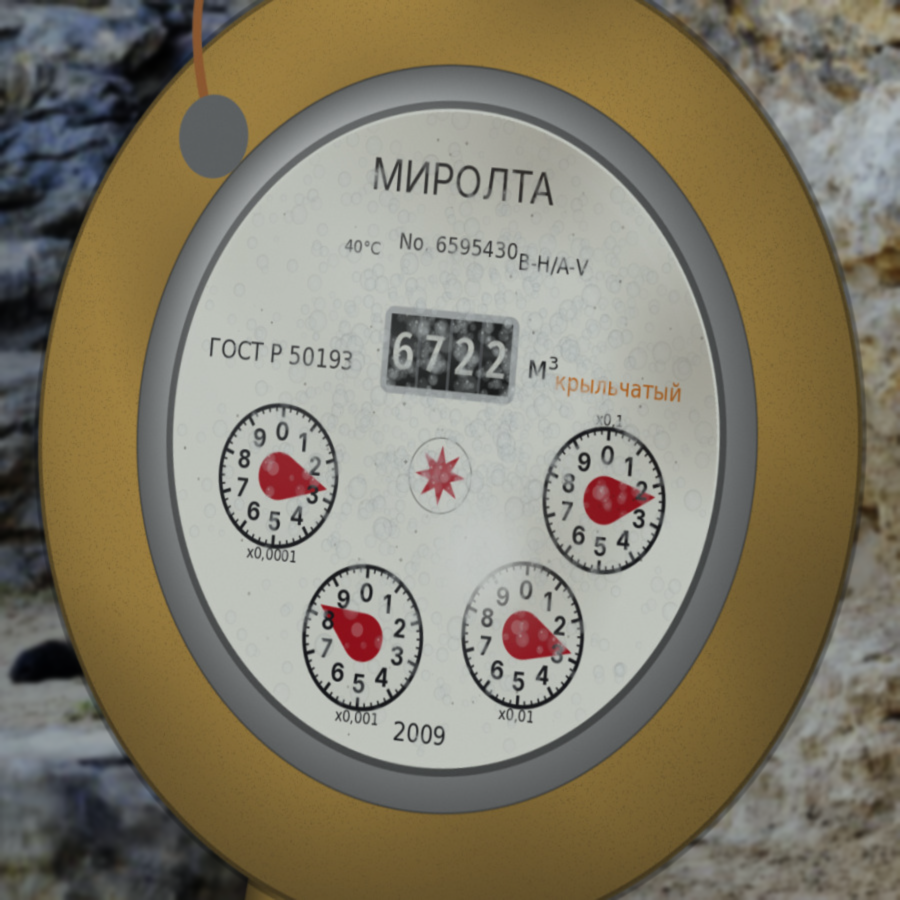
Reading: {"value": 6722.2282, "unit": "m³"}
